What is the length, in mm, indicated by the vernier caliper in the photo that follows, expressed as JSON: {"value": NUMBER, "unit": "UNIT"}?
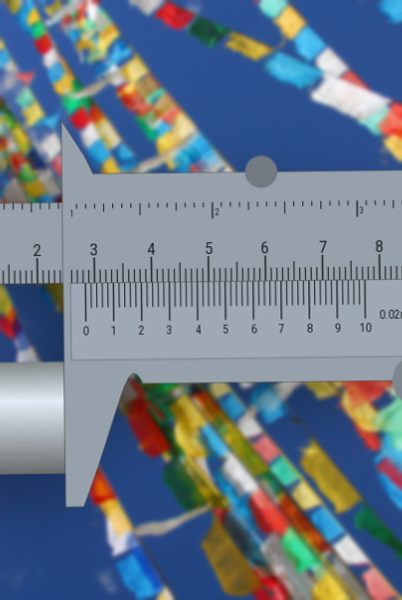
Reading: {"value": 28.4, "unit": "mm"}
